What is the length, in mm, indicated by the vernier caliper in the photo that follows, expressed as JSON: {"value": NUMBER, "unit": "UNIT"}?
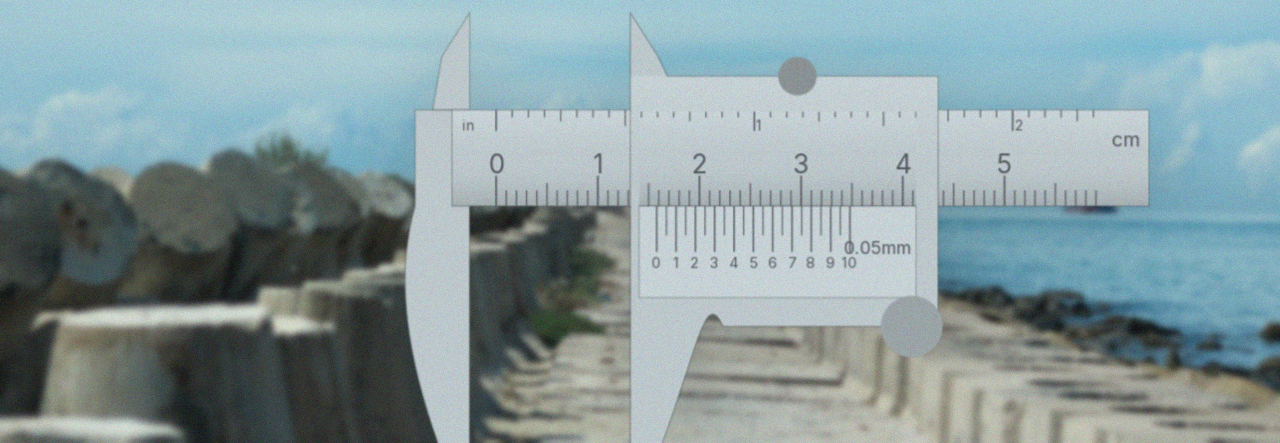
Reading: {"value": 15.8, "unit": "mm"}
